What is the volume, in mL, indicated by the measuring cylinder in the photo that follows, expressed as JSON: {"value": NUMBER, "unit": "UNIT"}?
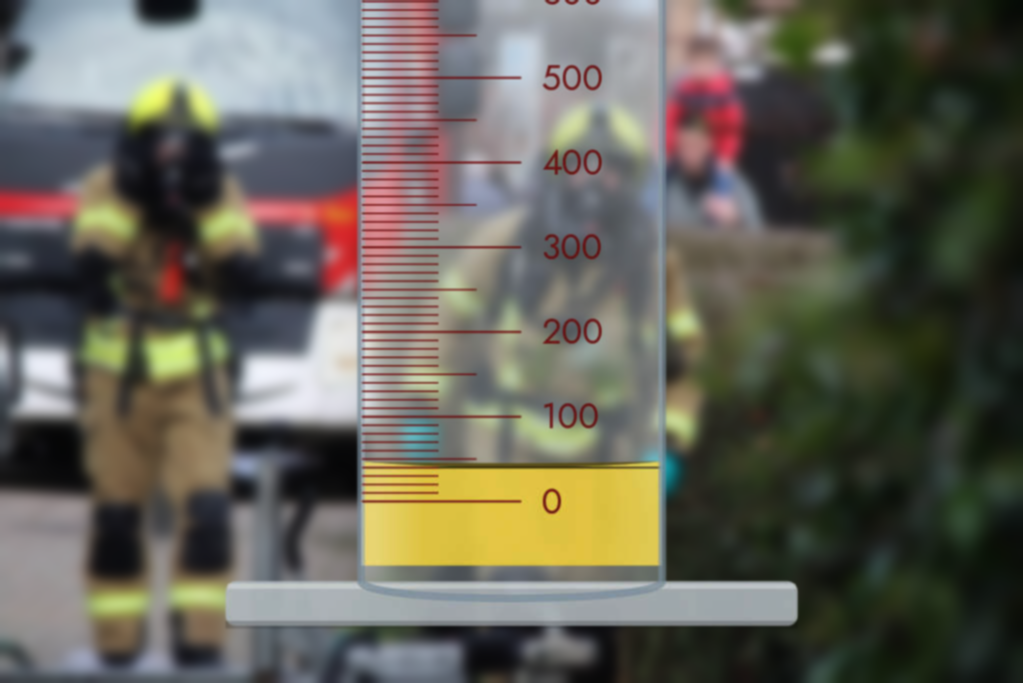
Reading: {"value": 40, "unit": "mL"}
